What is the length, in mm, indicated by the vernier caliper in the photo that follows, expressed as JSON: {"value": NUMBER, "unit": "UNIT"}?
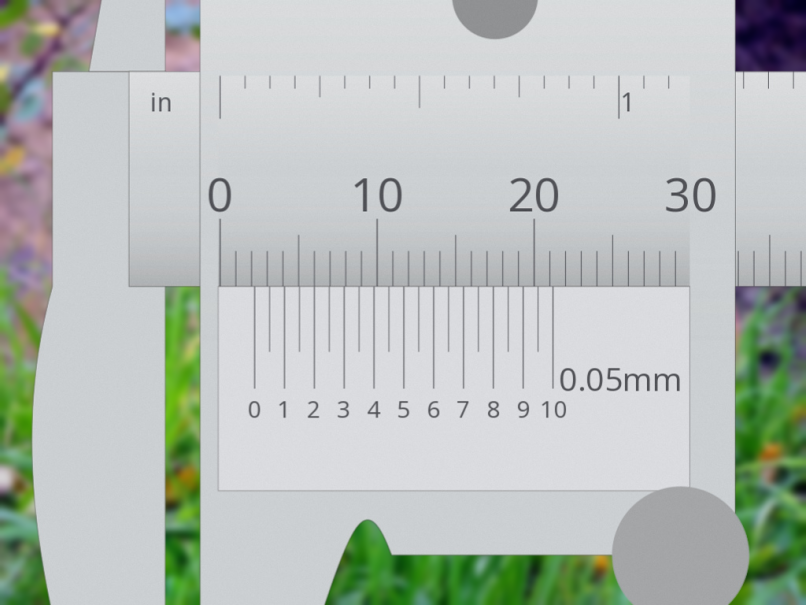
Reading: {"value": 2.2, "unit": "mm"}
